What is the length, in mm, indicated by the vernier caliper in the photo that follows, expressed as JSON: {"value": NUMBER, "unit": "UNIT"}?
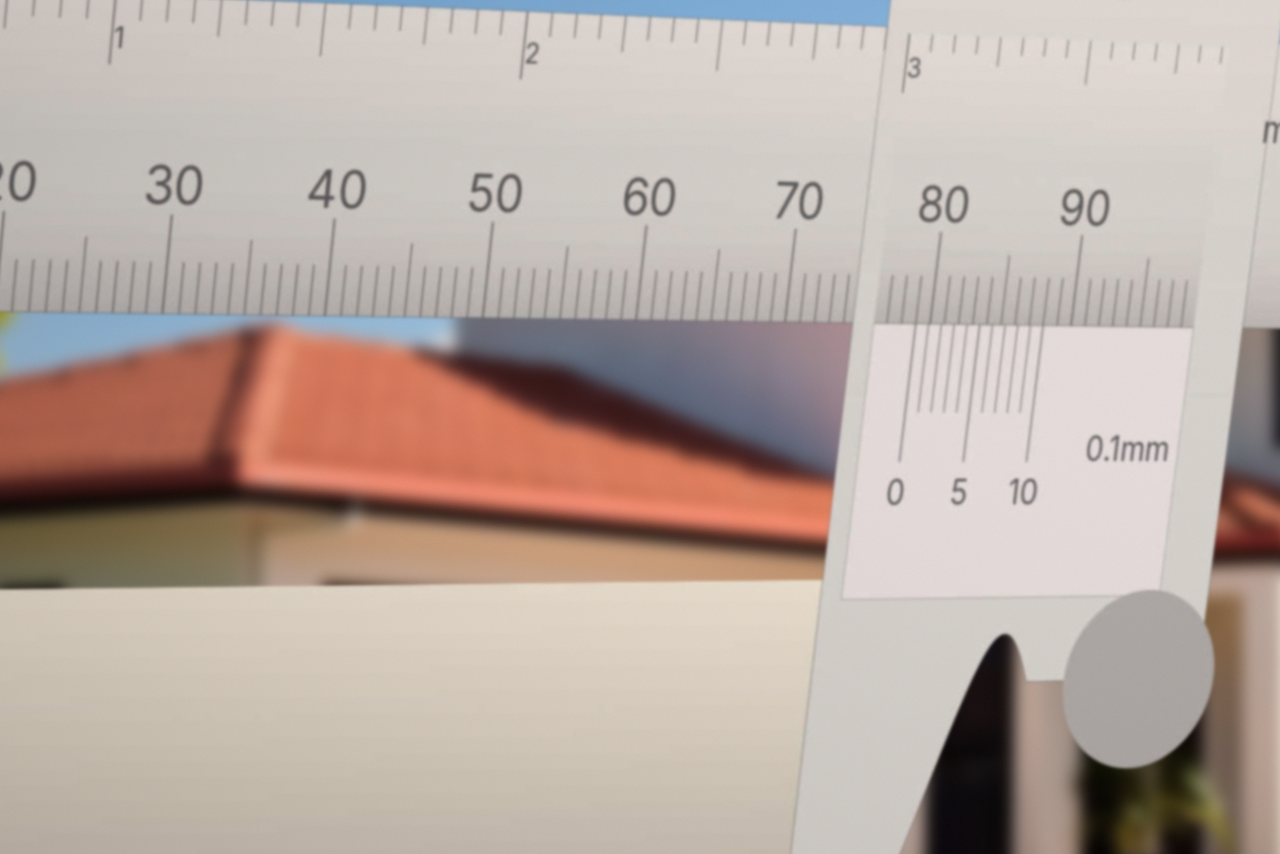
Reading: {"value": 79.0, "unit": "mm"}
